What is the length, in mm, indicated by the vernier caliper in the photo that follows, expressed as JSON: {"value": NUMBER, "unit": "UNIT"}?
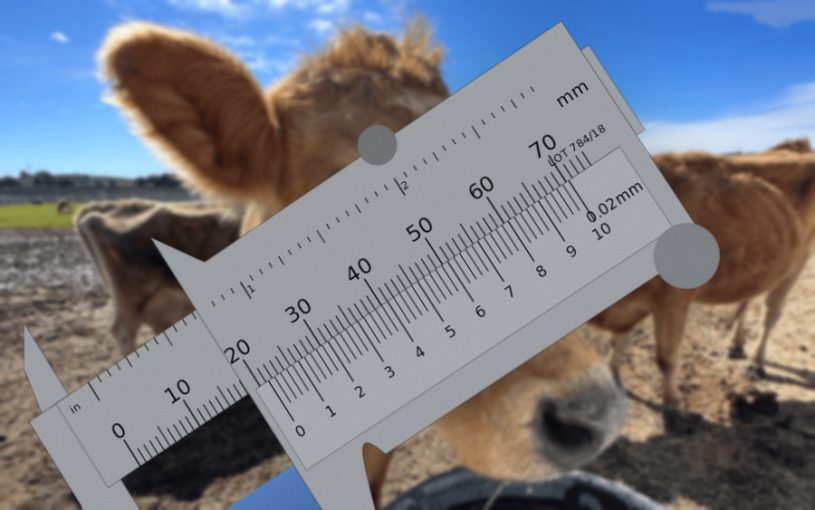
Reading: {"value": 21.4, "unit": "mm"}
